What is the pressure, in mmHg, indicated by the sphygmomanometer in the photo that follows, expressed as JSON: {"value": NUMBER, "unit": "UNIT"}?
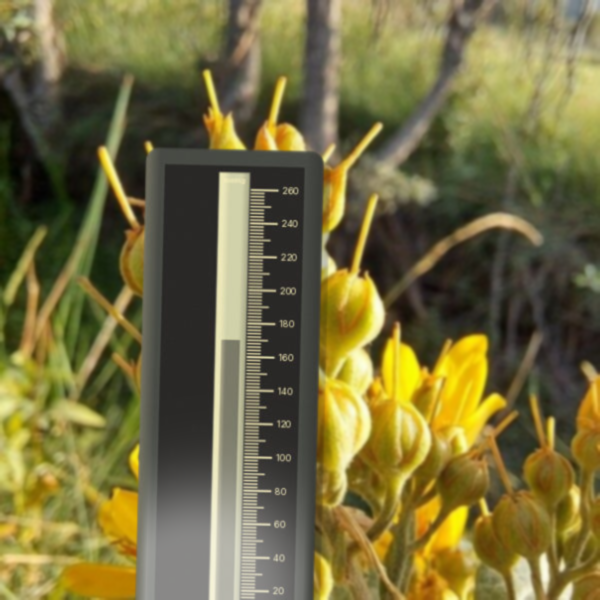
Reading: {"value": 170, "unit": "mmHg"}
